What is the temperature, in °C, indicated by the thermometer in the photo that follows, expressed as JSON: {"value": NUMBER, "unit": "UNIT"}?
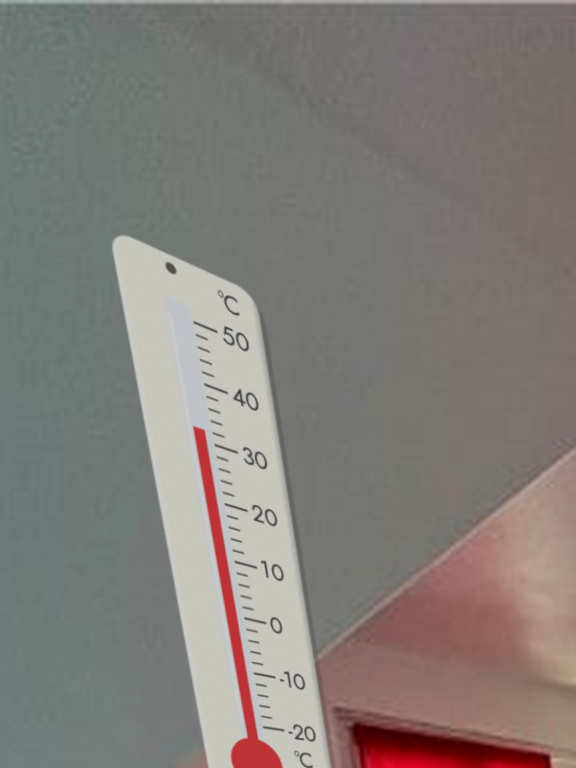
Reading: {"value": 32, "unit": "°C"}
